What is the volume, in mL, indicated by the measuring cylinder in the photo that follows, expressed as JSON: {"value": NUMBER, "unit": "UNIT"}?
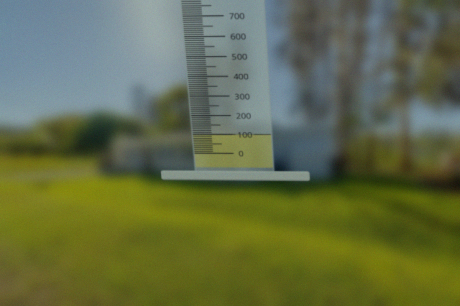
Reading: {"value": 100, "unit": "mL"}
